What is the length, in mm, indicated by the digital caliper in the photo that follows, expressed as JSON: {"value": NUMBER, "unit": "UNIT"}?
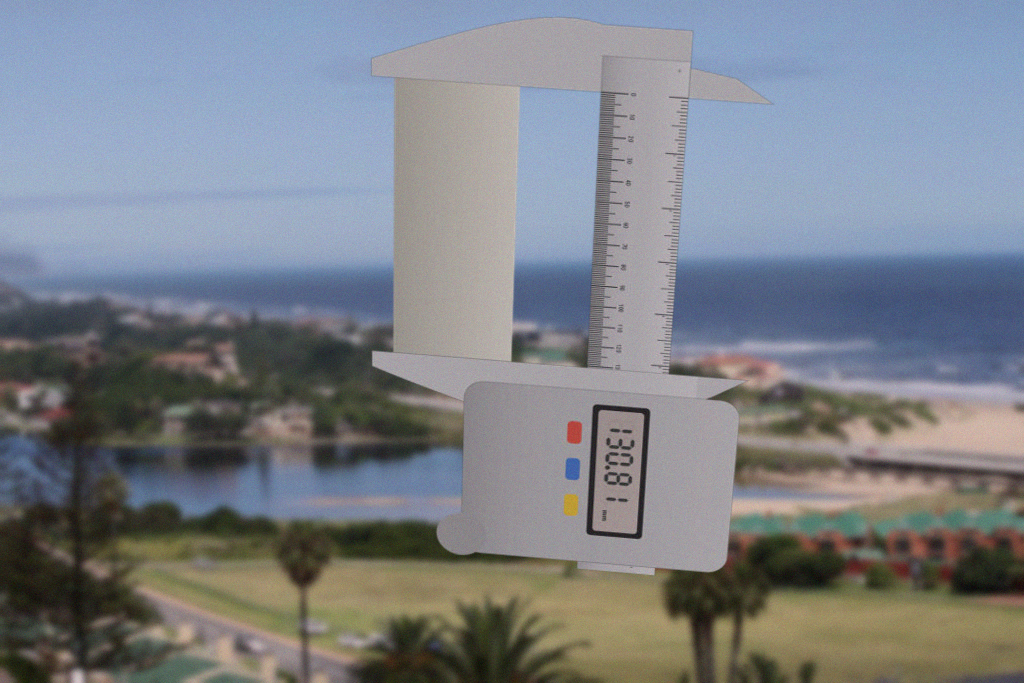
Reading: {"value": 130.81, "unit": "mm"}
